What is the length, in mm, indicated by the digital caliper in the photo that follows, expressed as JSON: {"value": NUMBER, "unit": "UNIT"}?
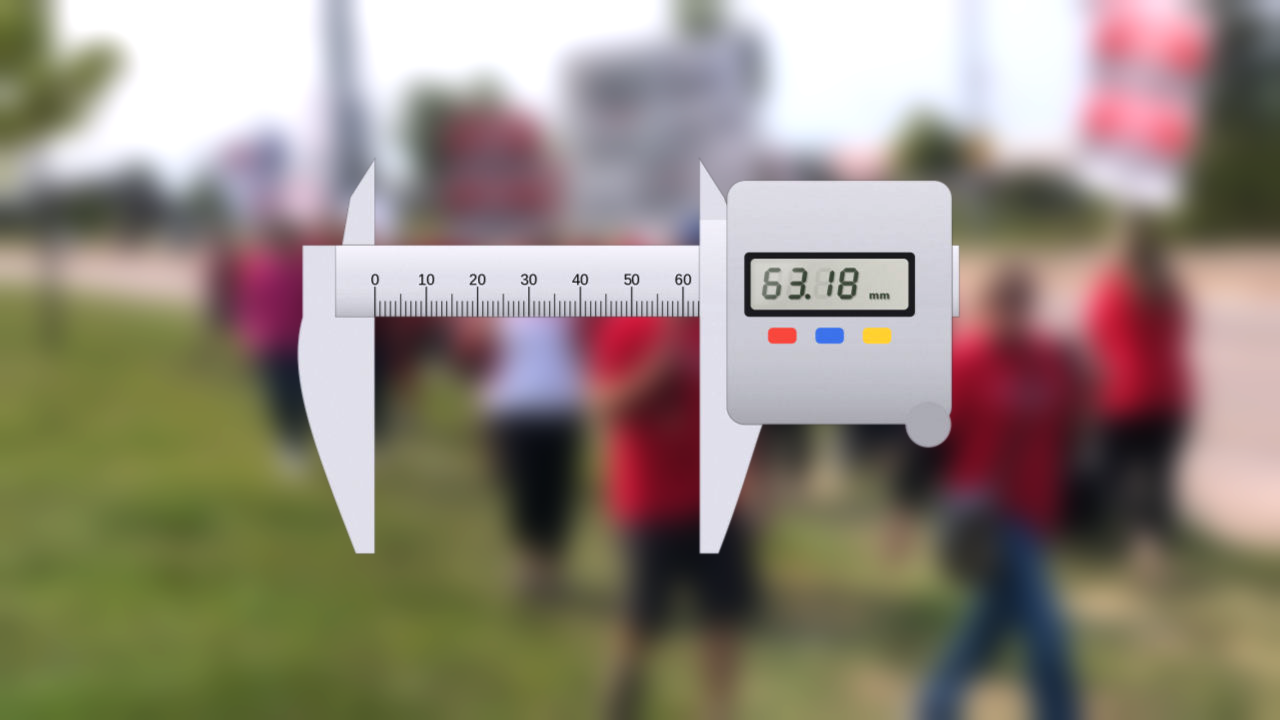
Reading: {"value": 63.18, "unit": "mm"}
